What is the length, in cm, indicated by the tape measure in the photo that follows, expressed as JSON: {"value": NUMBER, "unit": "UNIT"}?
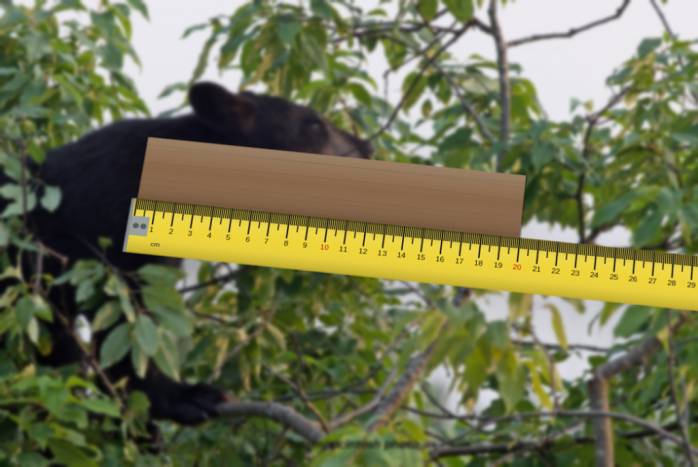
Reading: {"value": 20, "unit": "cm"}
